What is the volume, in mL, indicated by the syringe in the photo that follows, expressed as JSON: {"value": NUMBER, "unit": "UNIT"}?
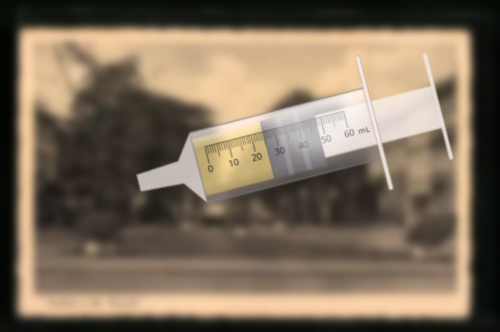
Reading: {"value": 25, "unit": "mL"}
